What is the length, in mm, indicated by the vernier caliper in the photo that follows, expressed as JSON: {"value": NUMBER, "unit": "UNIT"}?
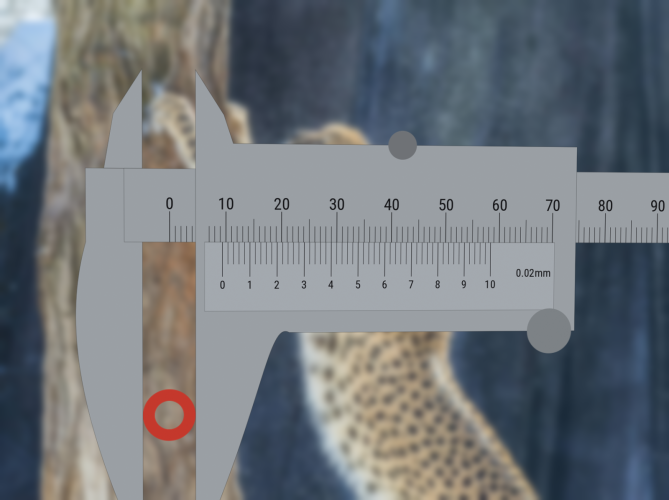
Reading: {"value": 9.4, "unit": "mm"}
